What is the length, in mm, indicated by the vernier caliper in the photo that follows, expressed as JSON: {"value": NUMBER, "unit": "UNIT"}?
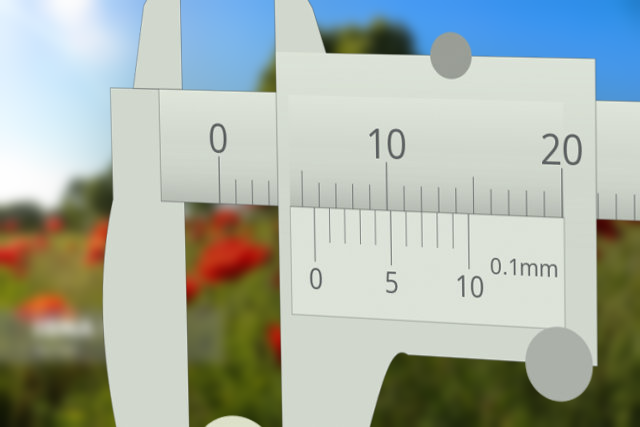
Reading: {"value": 5.7, "unit": "mm"}
